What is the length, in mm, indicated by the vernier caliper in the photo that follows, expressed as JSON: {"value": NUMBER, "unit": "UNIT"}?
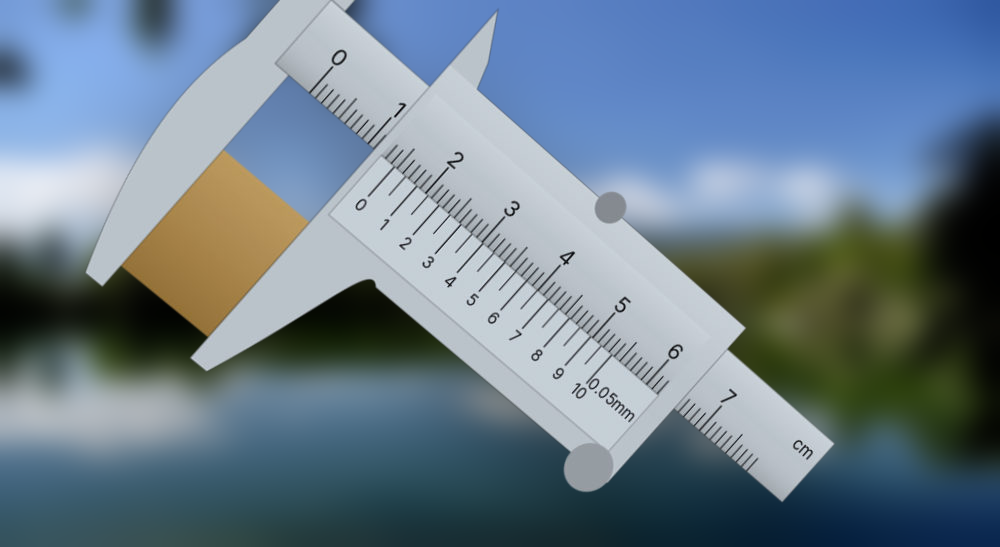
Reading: {"value": 14.6, "unit": "mm"}
